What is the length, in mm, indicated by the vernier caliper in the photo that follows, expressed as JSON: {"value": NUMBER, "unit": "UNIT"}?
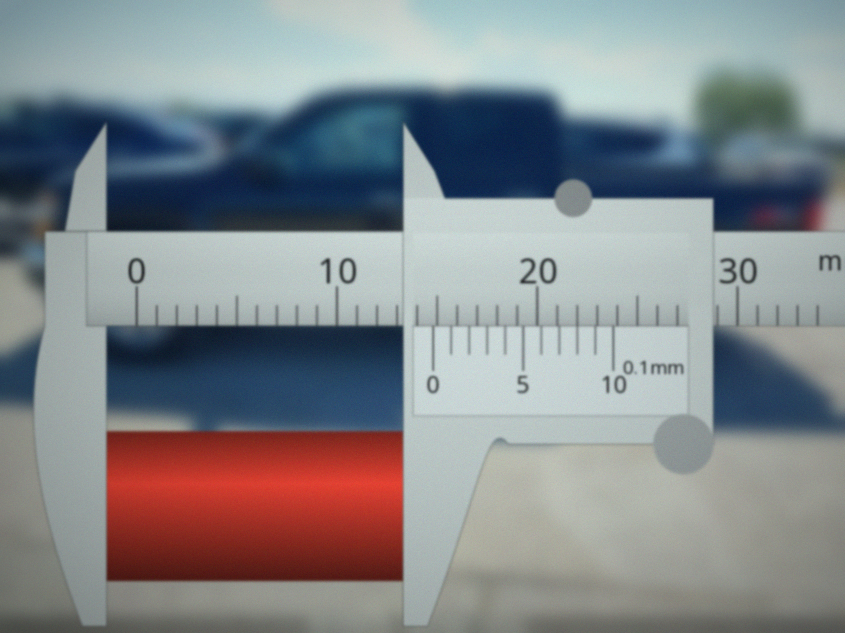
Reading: {"value": 14.8, "unit": "mm"}
